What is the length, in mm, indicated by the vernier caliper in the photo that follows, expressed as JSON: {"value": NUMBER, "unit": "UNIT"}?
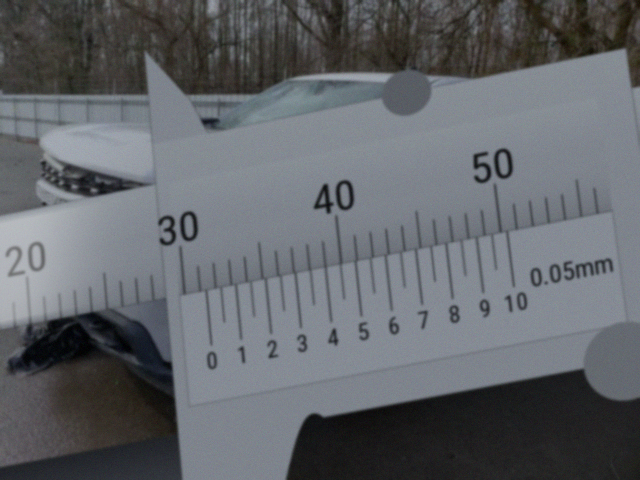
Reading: {"value": 31.4, "unit": "mm"}
